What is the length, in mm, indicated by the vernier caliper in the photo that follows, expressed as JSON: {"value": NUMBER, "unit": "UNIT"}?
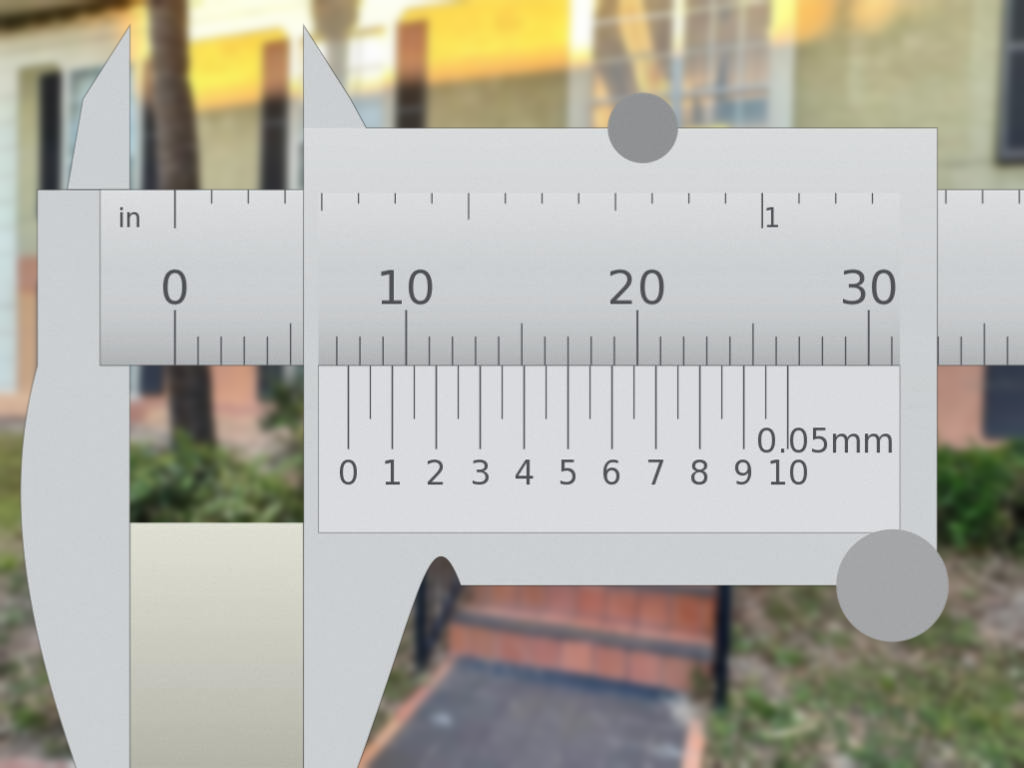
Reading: {"value": 7.5, "unit": "mm"}
